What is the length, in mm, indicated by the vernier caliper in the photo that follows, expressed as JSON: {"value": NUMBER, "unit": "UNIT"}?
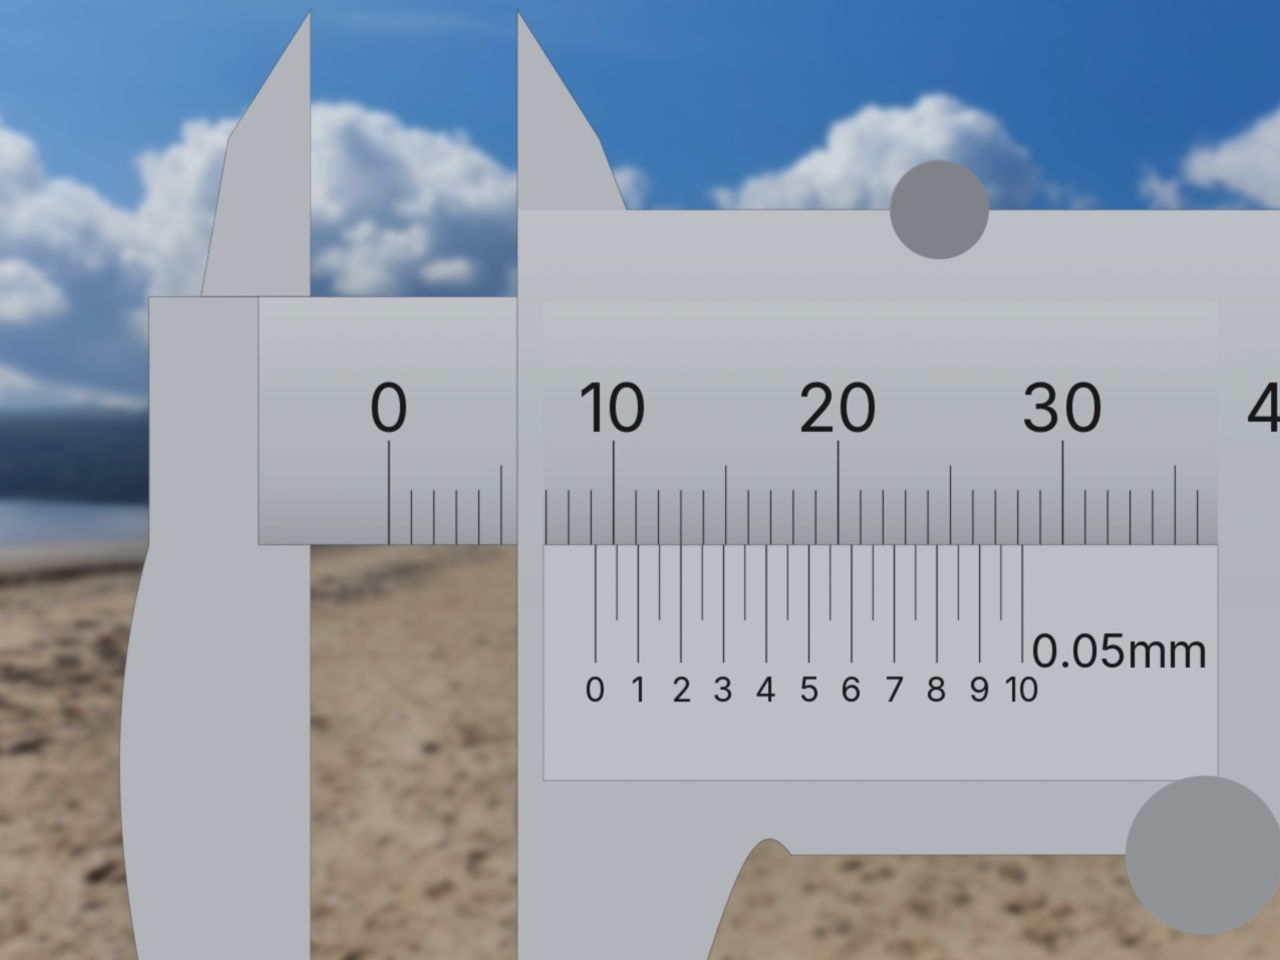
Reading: {"value": 9.2, "unit": "mm"}
